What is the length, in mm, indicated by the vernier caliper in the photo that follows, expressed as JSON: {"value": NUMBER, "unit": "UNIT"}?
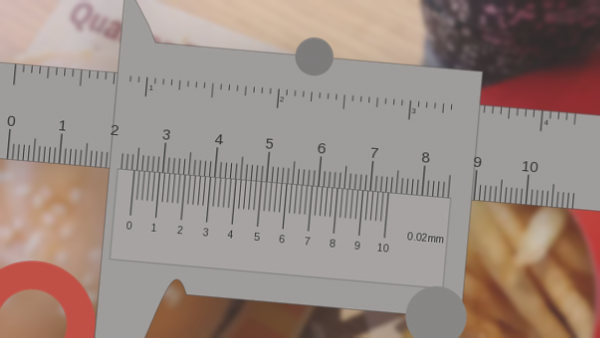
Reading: {"value": 24.5, "unit": "mm"}
